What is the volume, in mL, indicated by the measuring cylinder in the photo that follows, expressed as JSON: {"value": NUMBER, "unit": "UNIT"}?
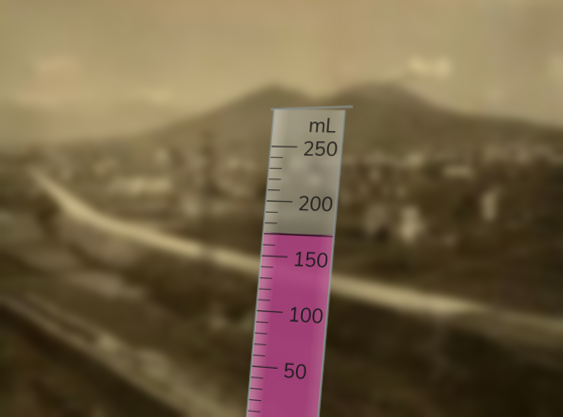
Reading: {"value": 170, "unit": "mL"}
